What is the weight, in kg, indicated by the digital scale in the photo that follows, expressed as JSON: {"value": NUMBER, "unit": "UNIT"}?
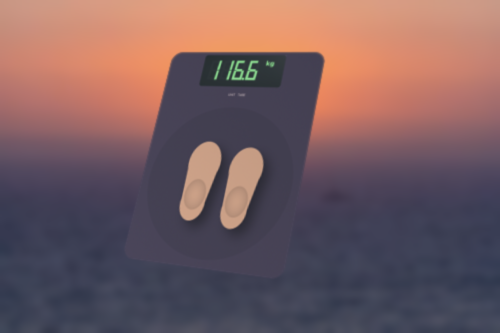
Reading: {"value": 116.6, "unit": "kg"}
